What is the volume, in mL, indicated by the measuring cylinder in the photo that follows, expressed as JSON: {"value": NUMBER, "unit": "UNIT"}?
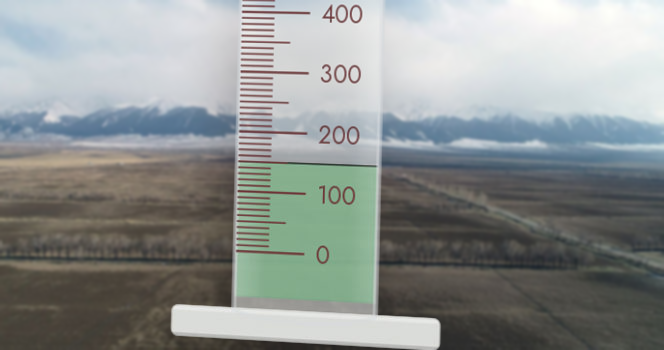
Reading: {"value": 150, "unit": "mL"}
